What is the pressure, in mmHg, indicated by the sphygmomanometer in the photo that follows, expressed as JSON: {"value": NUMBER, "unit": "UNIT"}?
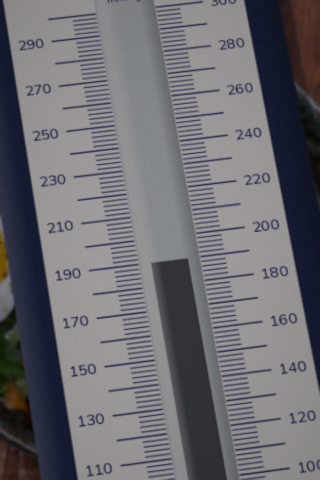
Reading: {"value": 190, "unit": "mmHg"}
